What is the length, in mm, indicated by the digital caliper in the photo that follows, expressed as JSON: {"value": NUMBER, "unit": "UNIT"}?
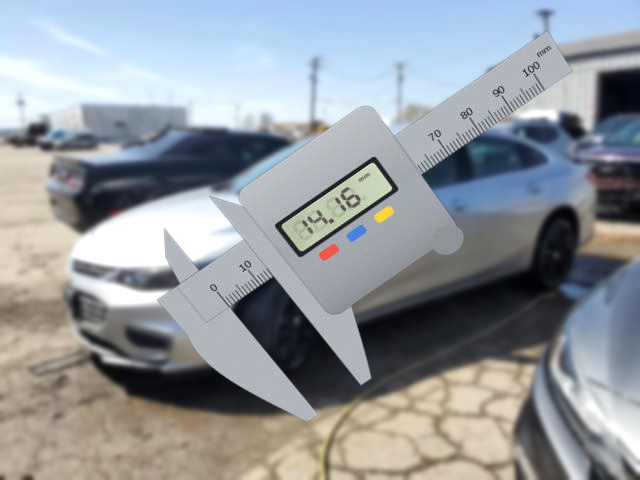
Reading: {"value": 14.16, "unit": "mm"}
